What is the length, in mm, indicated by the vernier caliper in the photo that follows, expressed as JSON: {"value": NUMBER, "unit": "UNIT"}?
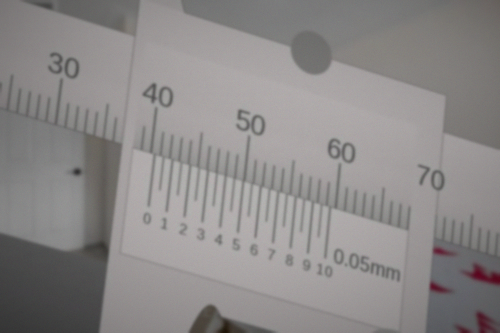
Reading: {"value": 40.4, "unit": "mm"}
